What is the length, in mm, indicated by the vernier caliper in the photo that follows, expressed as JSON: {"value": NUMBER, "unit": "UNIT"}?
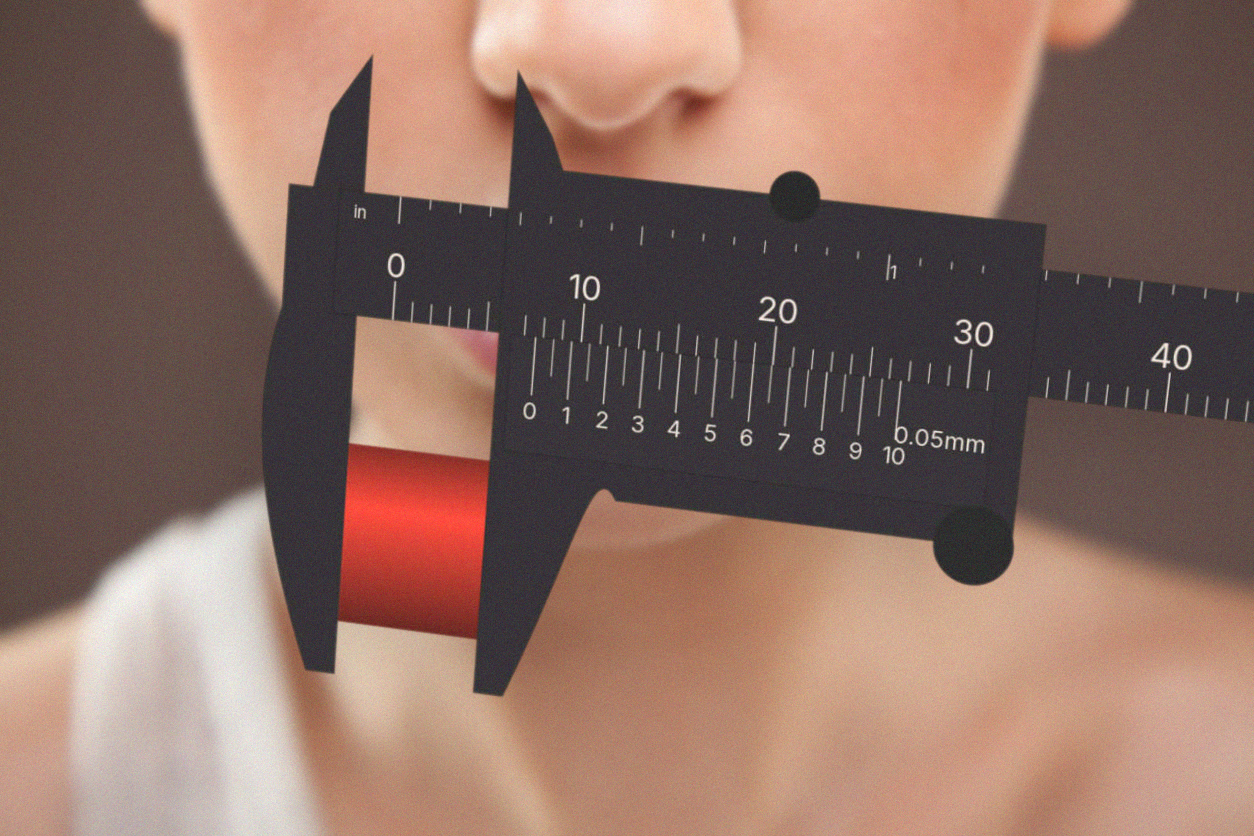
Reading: {"value": 7.6, "unit": "mm"}
